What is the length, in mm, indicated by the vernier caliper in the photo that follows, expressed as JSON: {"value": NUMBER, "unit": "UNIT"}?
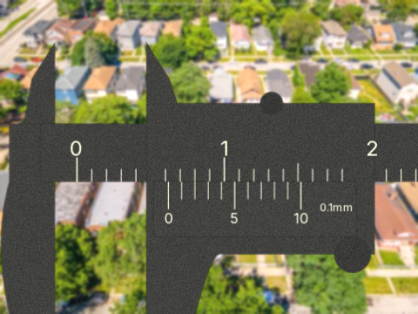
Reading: {"value": 6.2, "unit": "mm"}
